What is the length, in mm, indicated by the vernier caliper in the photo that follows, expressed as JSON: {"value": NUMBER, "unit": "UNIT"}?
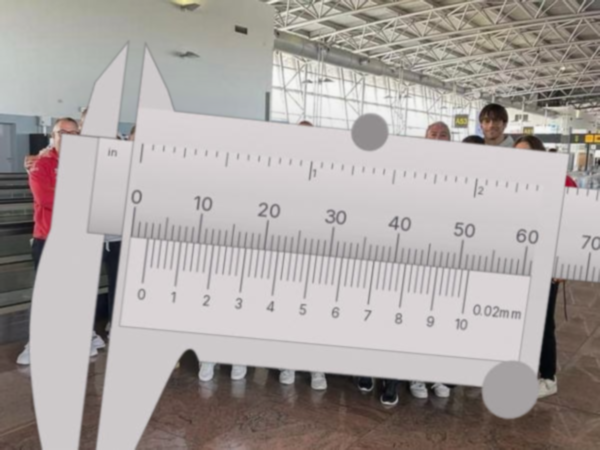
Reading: {"value": 2.5, "unit": "mm"}
